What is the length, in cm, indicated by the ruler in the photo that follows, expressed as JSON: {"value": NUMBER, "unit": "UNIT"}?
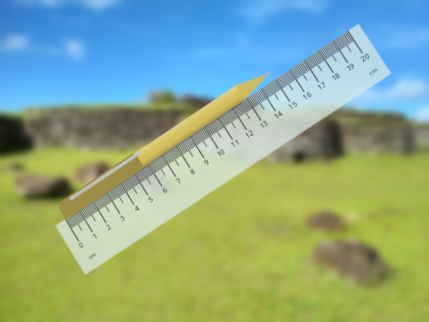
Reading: {"value": 15, "unit": "cm"}
